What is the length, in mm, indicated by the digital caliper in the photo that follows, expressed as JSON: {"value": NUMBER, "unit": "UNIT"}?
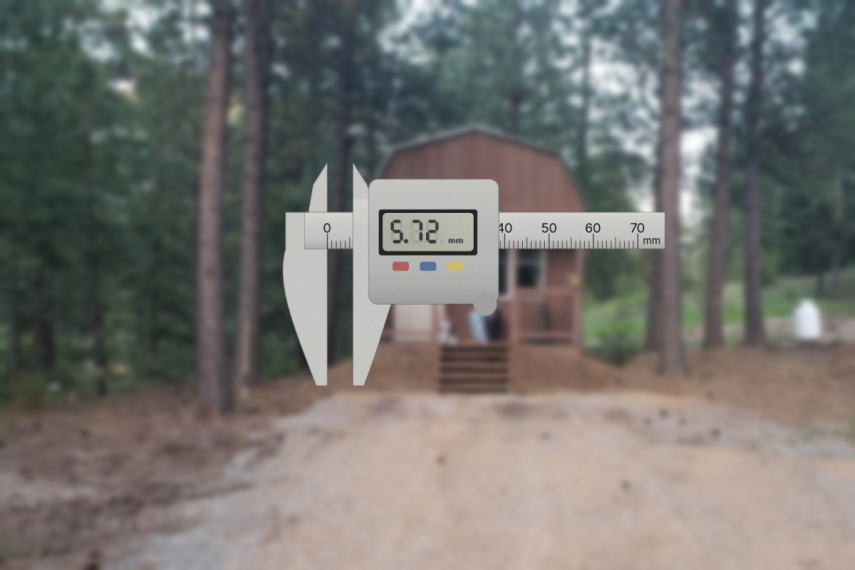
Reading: {"value": 5.72, "unit": "mm"}
